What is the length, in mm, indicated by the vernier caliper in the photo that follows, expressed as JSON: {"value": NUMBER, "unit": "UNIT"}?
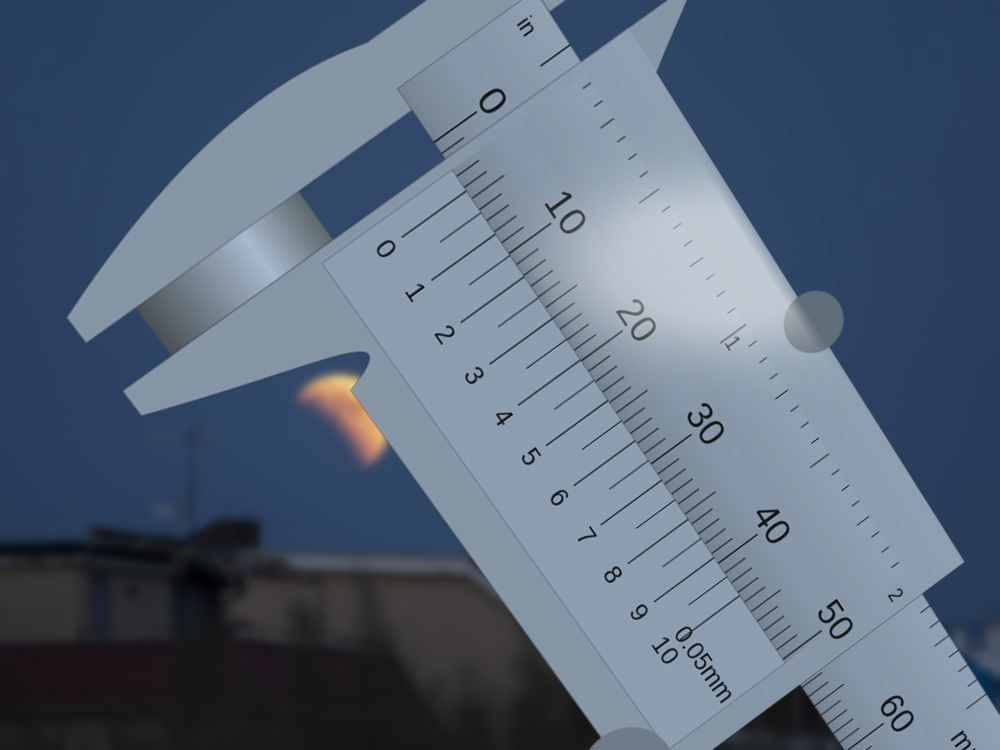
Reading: {"value": 4.3, "unit": "mm"}
